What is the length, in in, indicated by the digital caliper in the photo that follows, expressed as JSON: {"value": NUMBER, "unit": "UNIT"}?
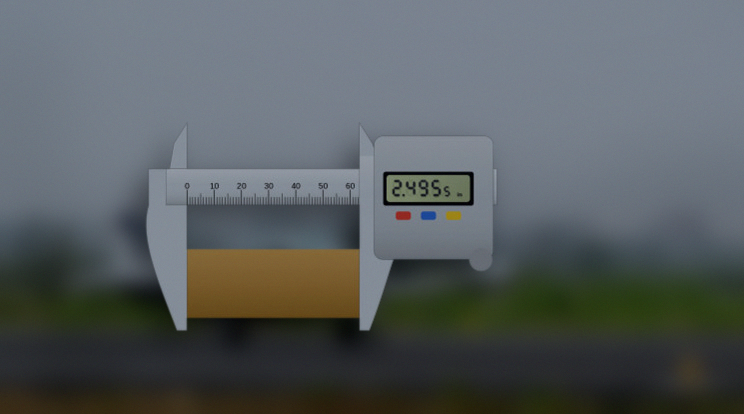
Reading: {"value": 2.4955, "unit": "in"}
